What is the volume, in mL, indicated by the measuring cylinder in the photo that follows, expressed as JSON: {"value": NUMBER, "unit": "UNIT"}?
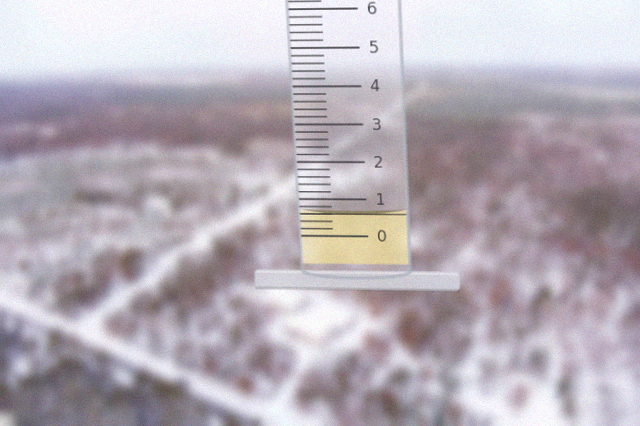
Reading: {"value": 0.6, "unit": "mL"}
